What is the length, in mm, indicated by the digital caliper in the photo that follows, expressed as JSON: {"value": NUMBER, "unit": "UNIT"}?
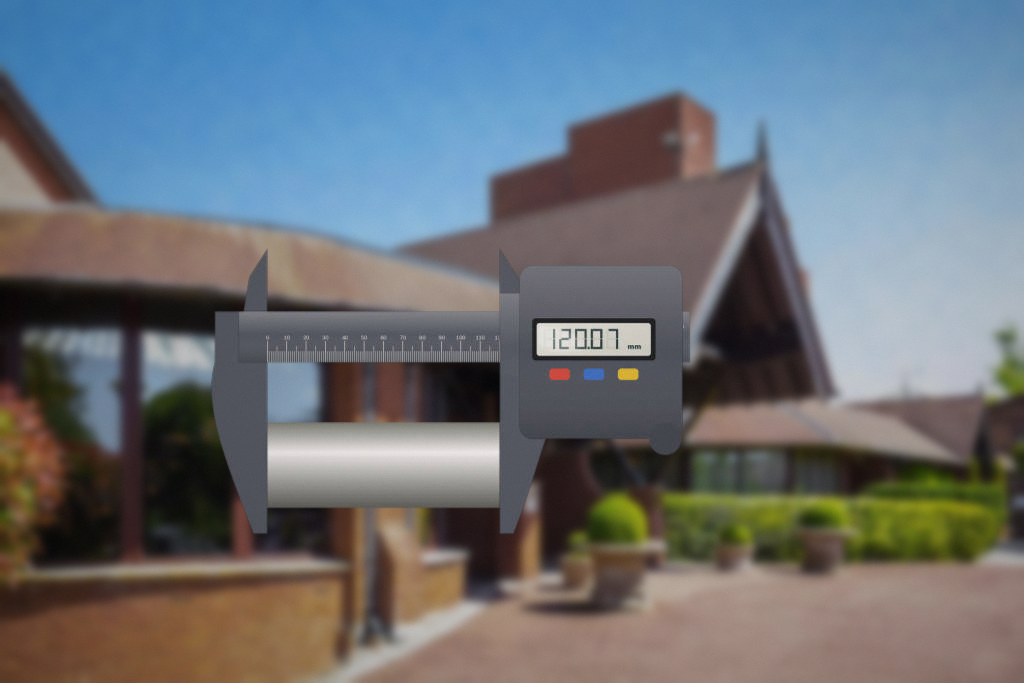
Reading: {"value": 120.07, "unit": "mm"}
